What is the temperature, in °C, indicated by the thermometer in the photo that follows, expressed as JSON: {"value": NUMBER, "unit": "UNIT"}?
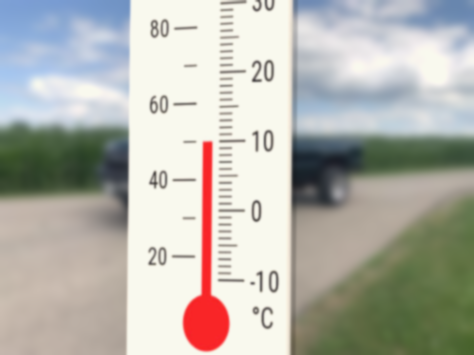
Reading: {"value": 10, "unit": "°C"}
